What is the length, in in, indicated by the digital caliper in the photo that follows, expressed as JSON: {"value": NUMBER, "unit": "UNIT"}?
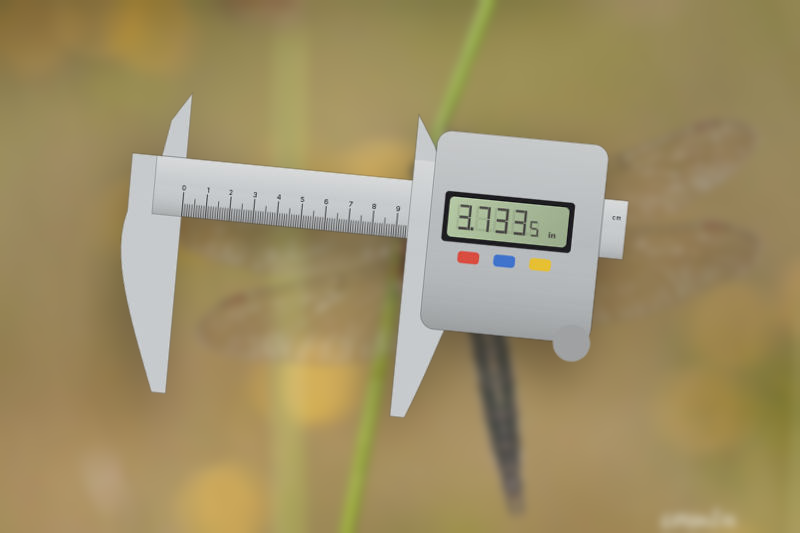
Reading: {"value": 3.7335, "unit": "in"}
